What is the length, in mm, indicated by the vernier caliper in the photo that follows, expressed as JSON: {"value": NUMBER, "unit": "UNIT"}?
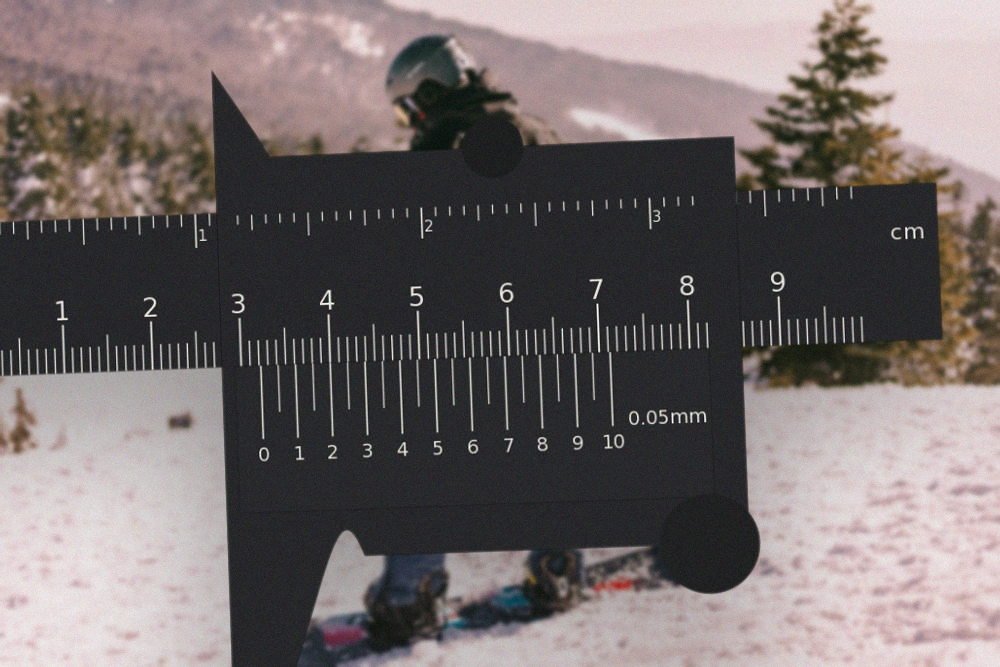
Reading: {"value": 32.2, "unit": "mm"}
